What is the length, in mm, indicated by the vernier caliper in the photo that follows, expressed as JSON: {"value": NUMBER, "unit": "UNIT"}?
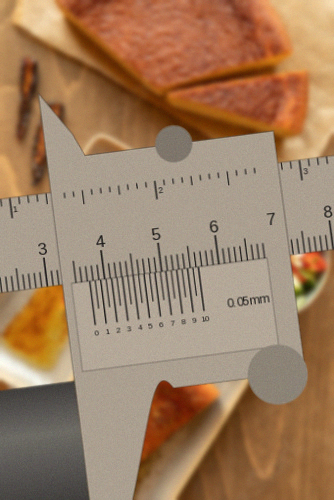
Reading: {"value": 37.4, "unit": "mm"}
